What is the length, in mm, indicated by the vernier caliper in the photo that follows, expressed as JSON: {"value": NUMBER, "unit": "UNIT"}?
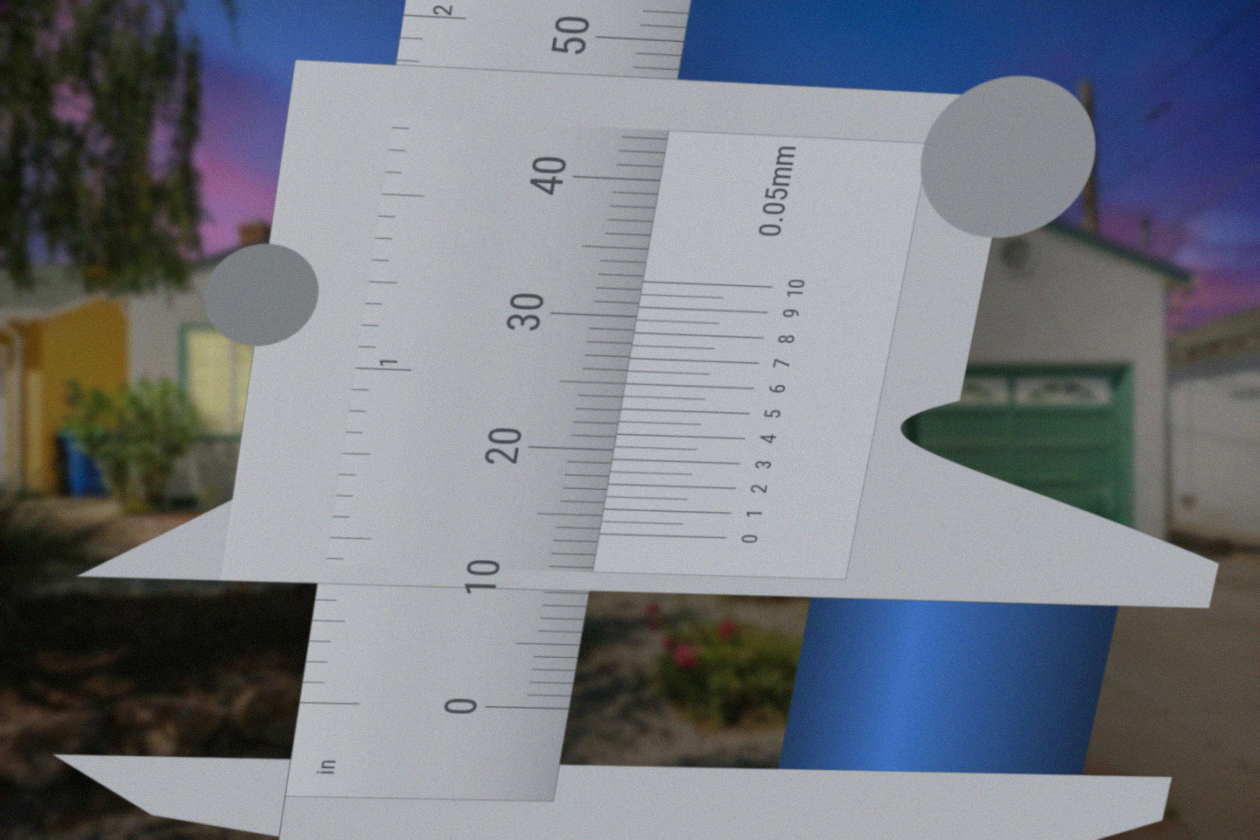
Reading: {"value": 13.6, "unit": "mm"}
